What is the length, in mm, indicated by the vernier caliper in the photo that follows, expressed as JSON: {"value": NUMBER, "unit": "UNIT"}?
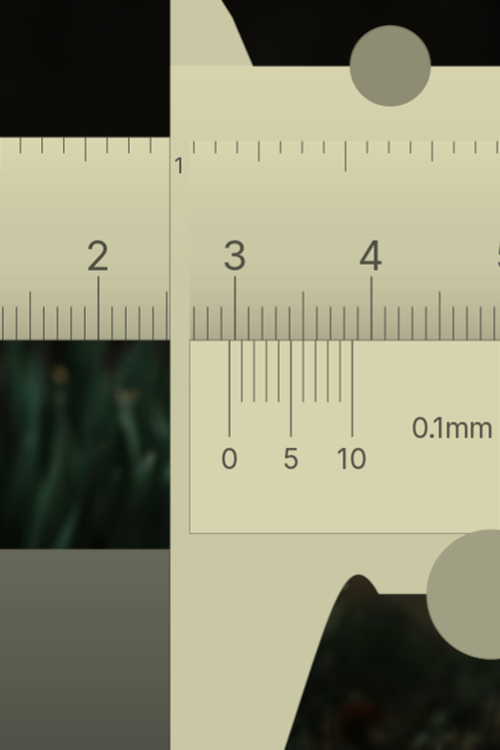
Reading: {"value": 29.6, "unit": "mm"}
